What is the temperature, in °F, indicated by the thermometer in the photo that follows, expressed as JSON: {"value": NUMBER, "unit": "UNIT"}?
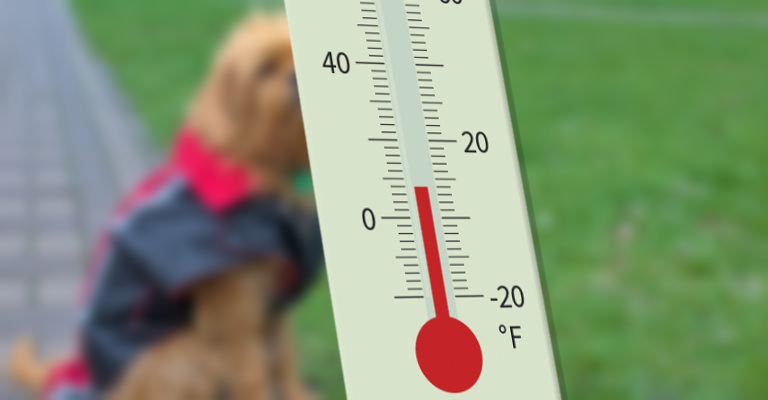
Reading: {"value": 8, "unit": "°F"}
